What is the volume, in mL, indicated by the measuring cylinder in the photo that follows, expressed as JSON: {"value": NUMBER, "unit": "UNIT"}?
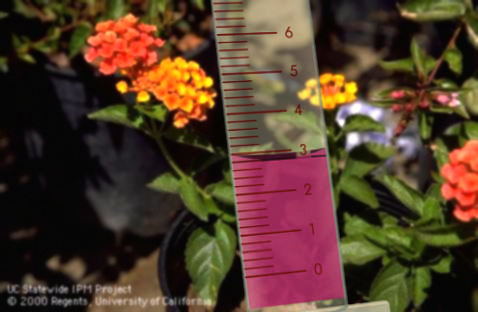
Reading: {"value": 2.8, "unit": "mL"}
